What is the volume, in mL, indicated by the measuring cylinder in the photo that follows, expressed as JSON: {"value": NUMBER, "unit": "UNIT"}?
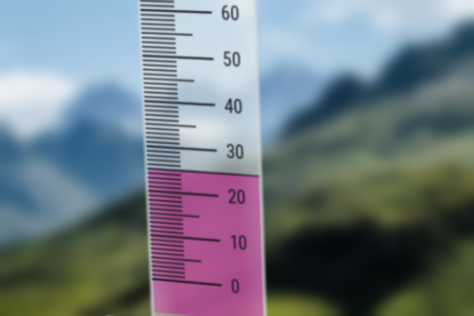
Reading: {"value": 25, "unit": "mL"}
